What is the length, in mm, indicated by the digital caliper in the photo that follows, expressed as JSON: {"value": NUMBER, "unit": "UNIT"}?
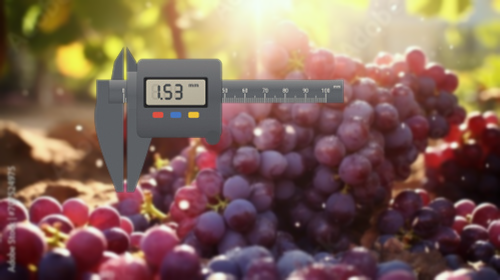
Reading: {"value": 1.53, "unit": "mm"}
